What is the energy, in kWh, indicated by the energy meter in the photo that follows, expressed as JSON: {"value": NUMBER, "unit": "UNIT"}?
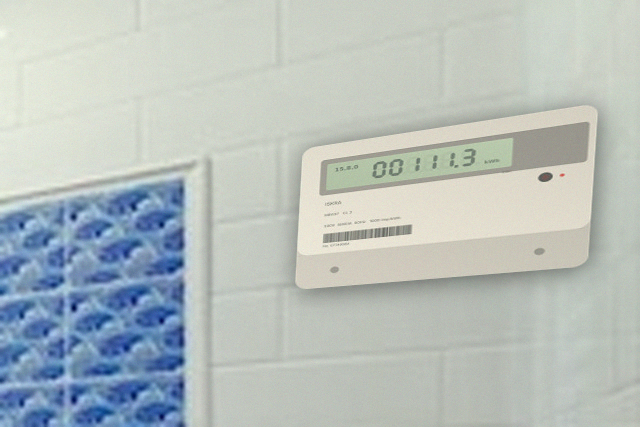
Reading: {"value": 111.3, "unit": "kWh"}
